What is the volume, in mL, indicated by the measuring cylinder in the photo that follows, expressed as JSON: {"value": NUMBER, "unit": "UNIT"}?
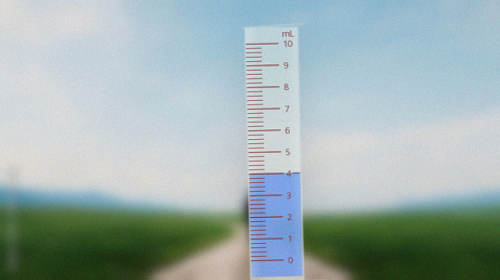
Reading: {"value": 4, "unit": "mL"}
